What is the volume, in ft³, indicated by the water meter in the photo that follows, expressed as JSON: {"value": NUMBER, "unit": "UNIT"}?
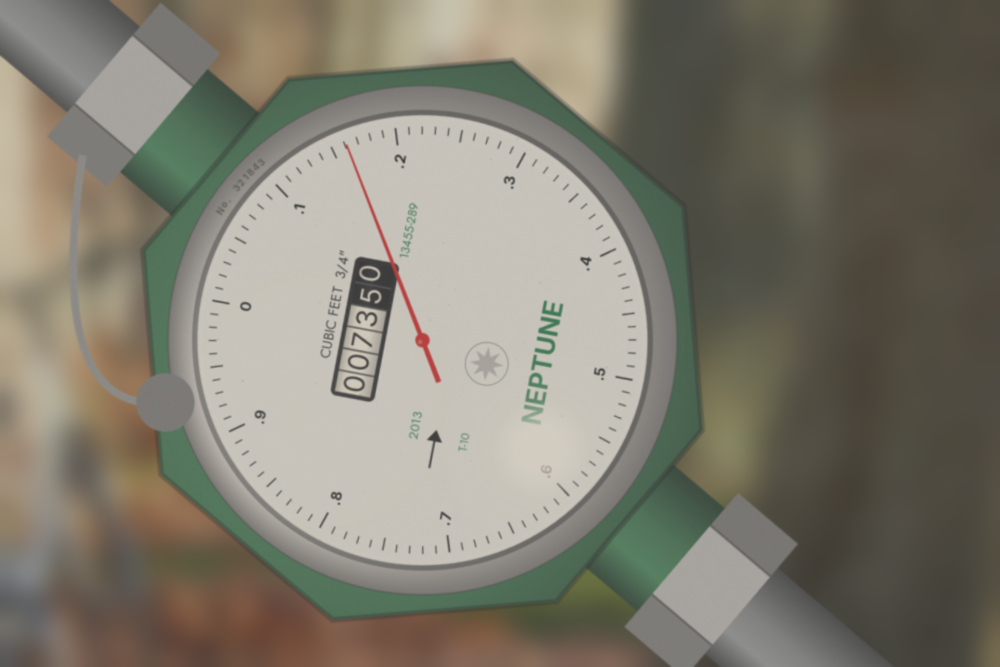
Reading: {"value": 7350.16, "unit": "ft³"}
